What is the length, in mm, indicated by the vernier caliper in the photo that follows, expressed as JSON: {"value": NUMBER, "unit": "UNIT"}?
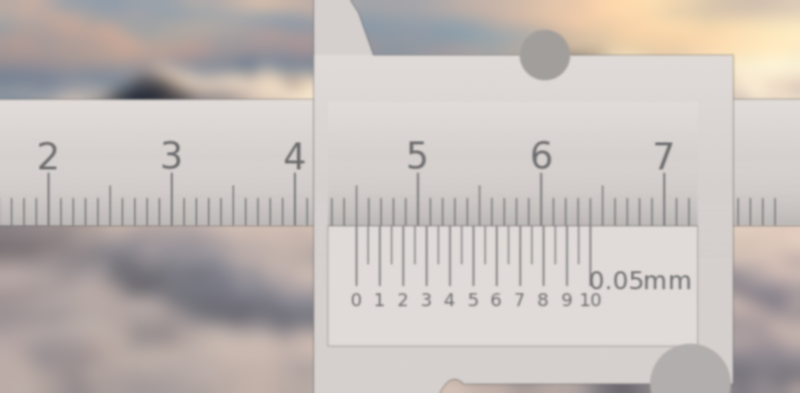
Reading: {"value": 45.0, "unit": "mm"}
